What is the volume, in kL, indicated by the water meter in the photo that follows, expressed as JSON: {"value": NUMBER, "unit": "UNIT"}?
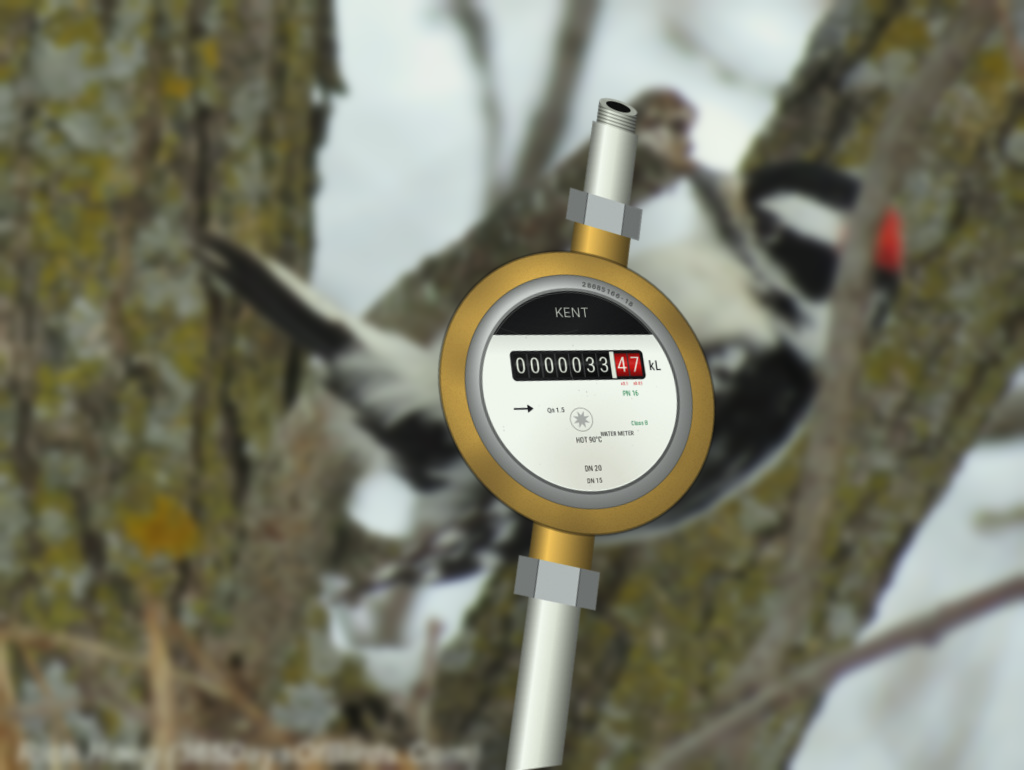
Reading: {"value": 33.47, "unit": "kL"}
